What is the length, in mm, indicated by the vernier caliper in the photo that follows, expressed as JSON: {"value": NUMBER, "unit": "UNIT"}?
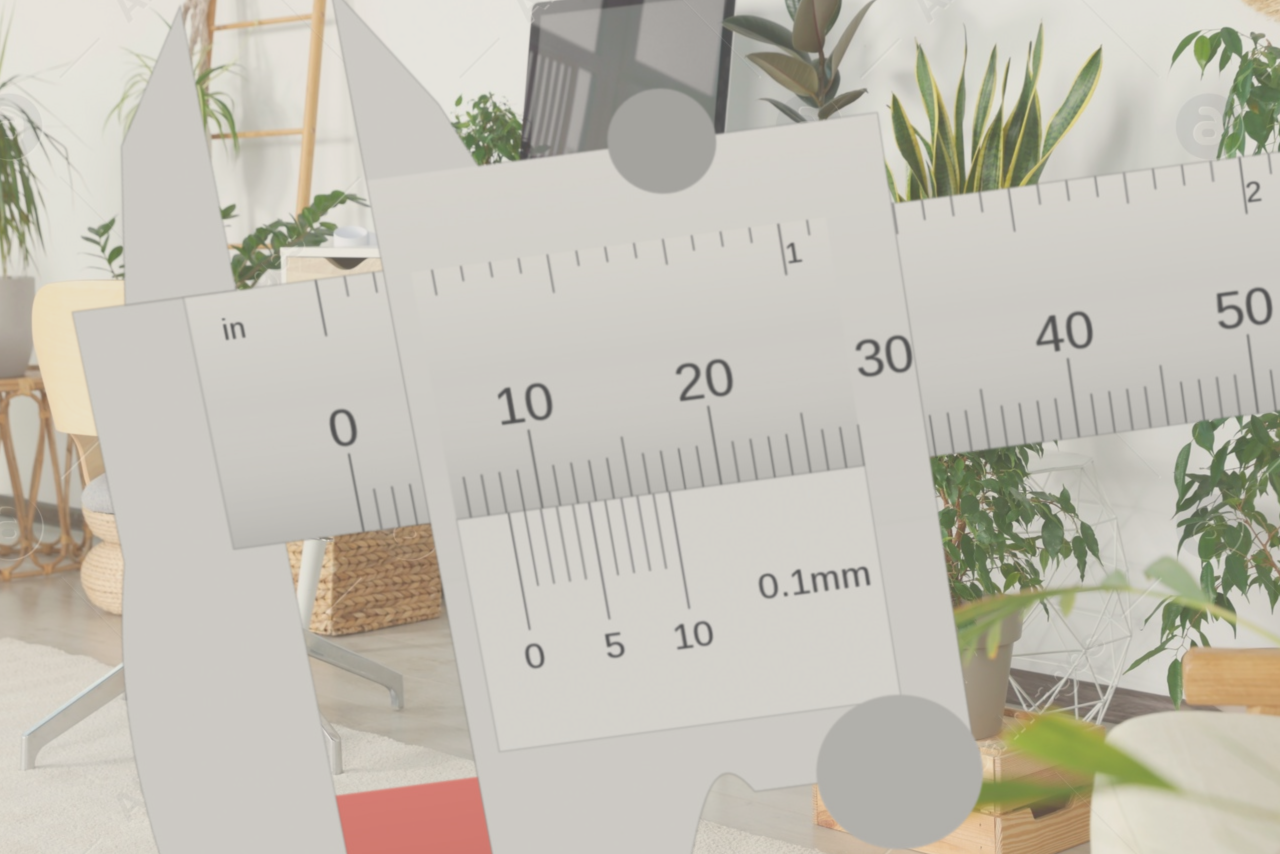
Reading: {"value": 8.1, "unit": "mm"}
